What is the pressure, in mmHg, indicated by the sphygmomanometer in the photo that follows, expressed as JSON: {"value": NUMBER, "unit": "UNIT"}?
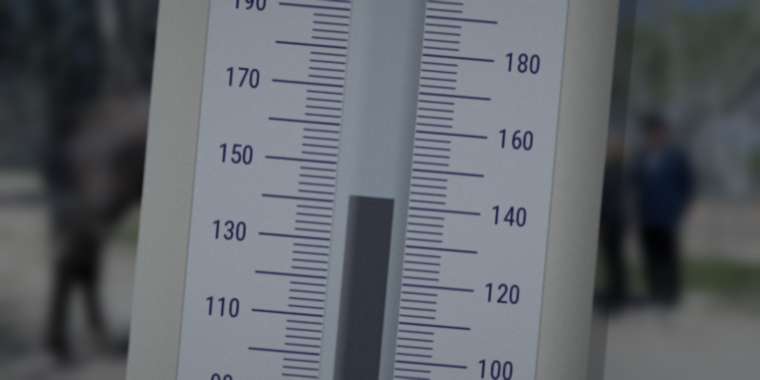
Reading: {"value": 142, "unit": "mmHg"}
